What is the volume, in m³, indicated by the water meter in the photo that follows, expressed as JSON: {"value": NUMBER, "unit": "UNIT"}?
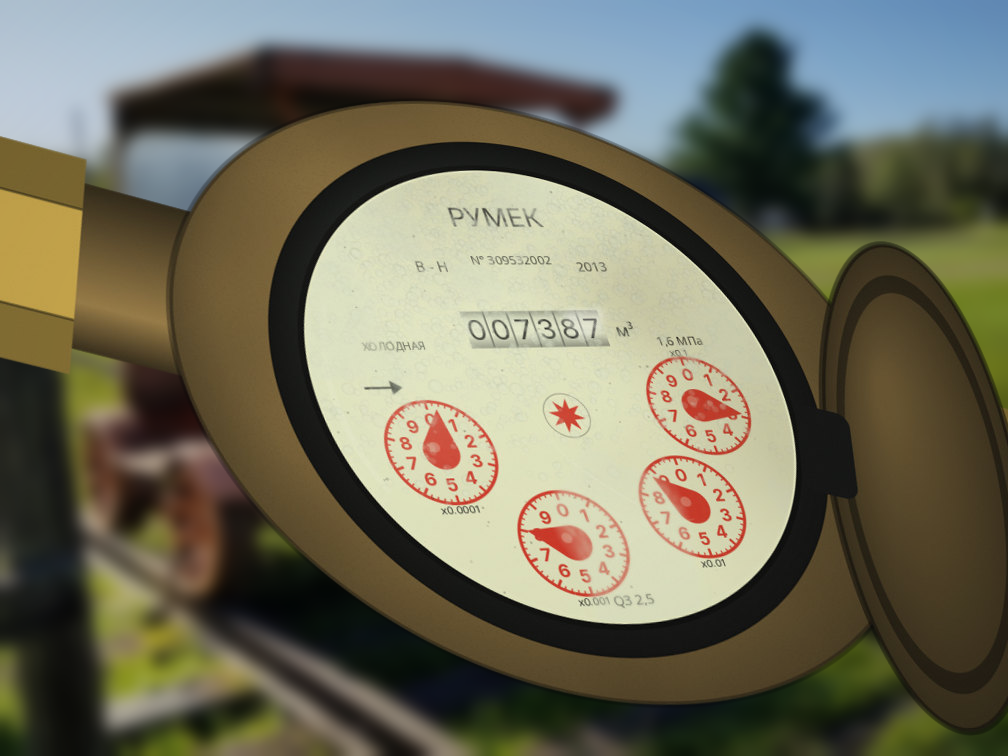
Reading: {"value": 7387.2880, "unit": "m³"}
